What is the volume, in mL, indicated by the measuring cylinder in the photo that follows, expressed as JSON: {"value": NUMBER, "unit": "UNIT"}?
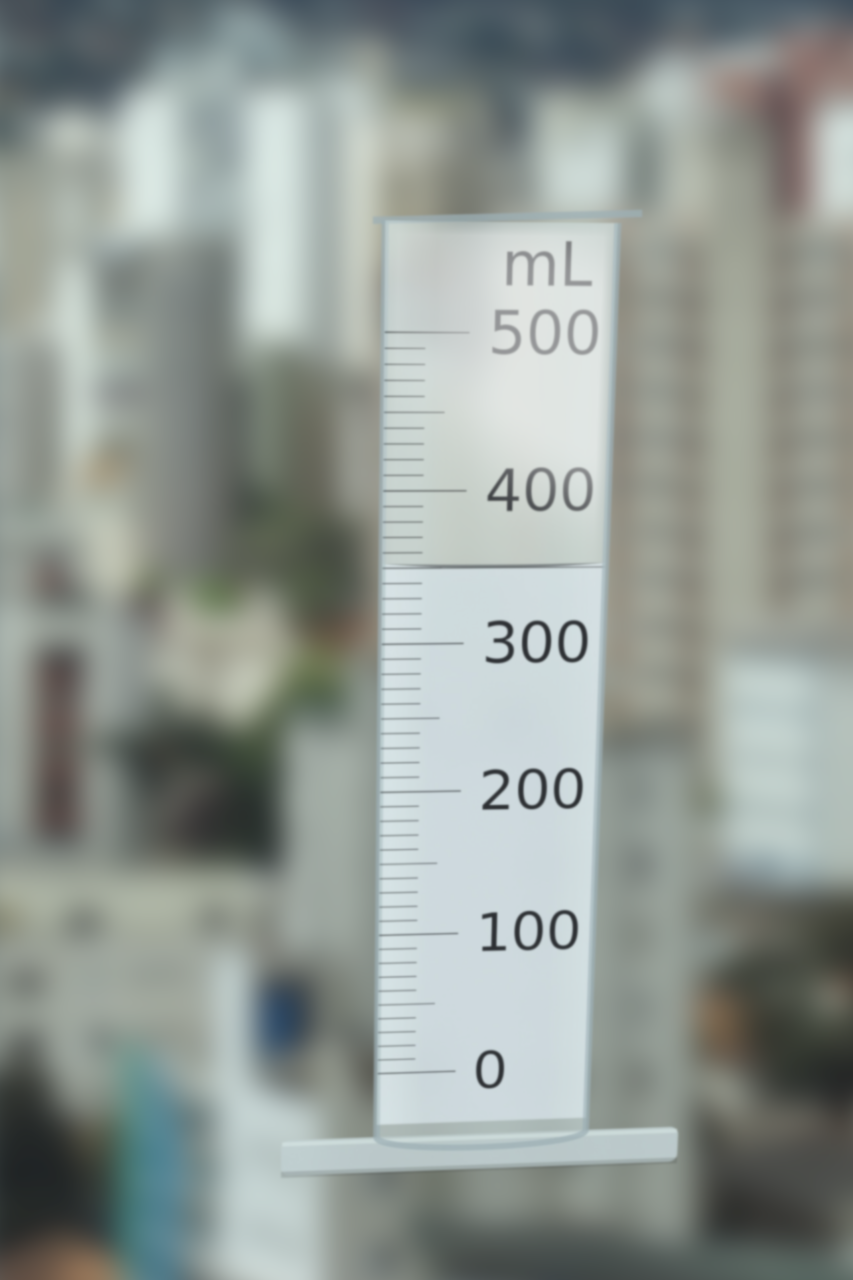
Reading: {"value": 350, "unit": "mL"}
